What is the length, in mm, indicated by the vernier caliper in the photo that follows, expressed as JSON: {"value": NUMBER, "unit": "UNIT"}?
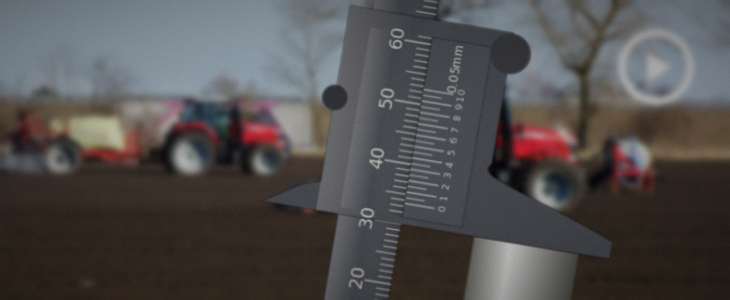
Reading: {"value": 33.5, "unit": "mm"}
